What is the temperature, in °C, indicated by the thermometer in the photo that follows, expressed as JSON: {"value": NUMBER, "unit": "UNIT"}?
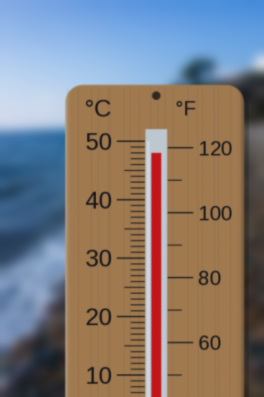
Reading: {"value": 48, "unit": "°C"}
